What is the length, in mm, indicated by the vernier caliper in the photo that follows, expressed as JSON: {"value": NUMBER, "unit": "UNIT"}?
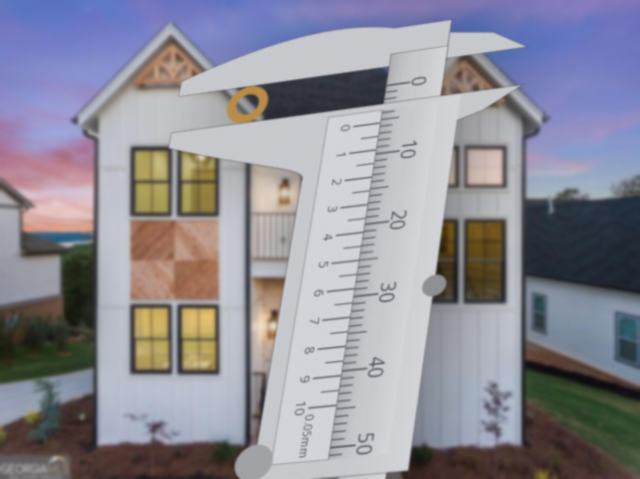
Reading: {"value": 5.5, "unit": "mm"}
